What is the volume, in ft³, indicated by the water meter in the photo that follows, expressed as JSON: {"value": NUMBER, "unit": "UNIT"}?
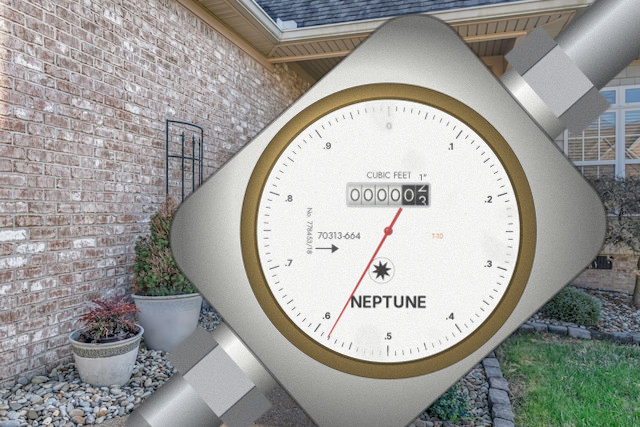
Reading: {"value": 2.58, "unit": "ft³"}
